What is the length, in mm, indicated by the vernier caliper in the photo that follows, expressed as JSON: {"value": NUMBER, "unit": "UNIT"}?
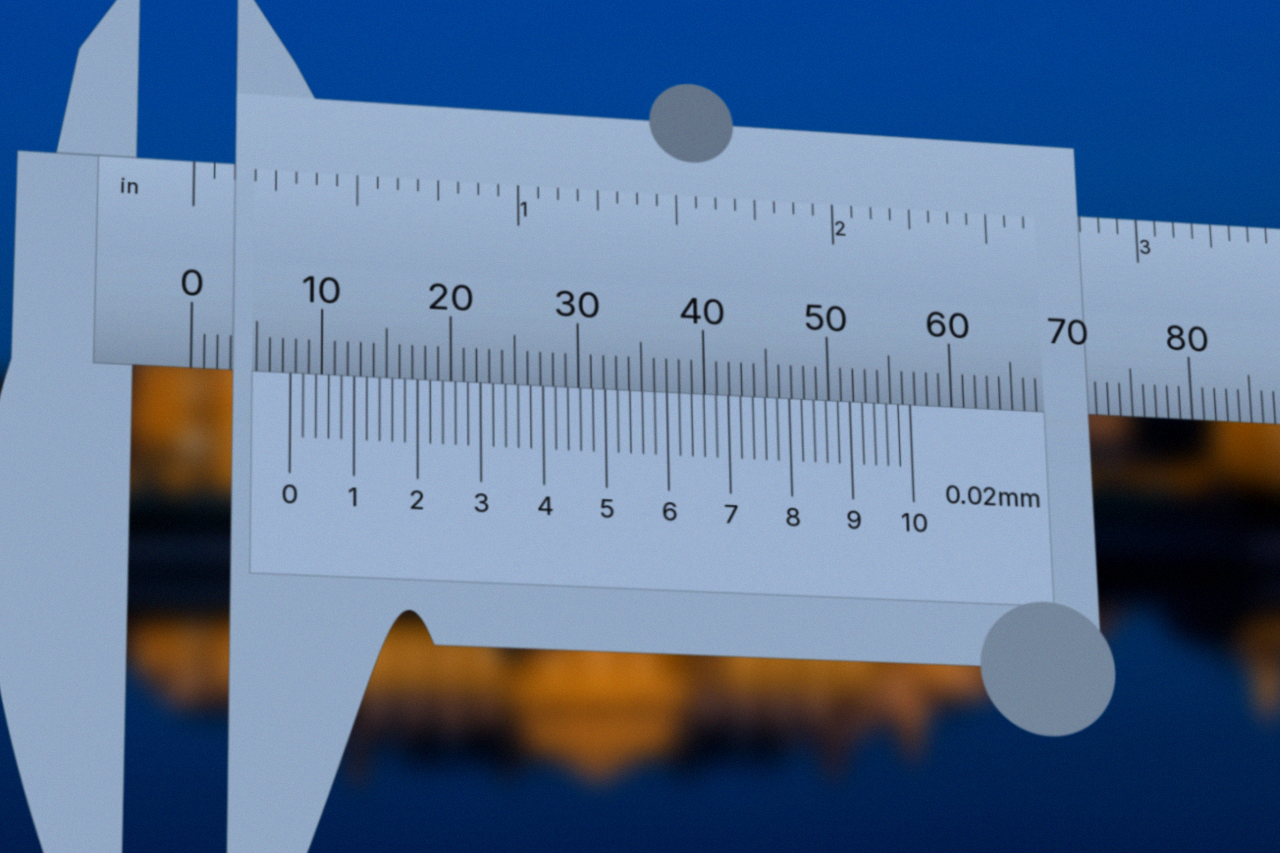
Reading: {"value": 7.6, "unit": "mm"}
